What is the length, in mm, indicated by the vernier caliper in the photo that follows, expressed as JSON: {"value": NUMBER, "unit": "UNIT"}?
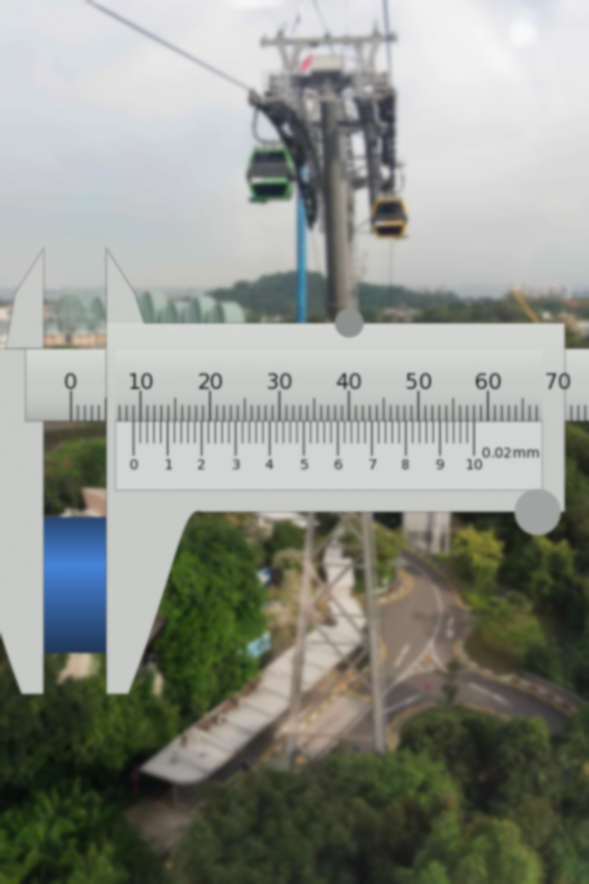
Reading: {"value": 9.0, "unit": "mm"}
